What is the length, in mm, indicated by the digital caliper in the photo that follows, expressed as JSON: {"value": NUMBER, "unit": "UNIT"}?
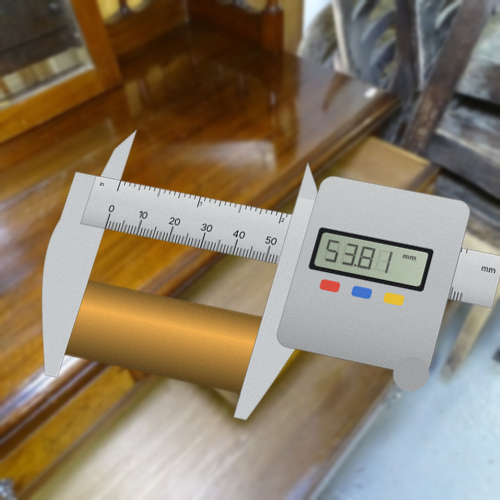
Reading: {"value": 53.81, "unit": "mm"}
